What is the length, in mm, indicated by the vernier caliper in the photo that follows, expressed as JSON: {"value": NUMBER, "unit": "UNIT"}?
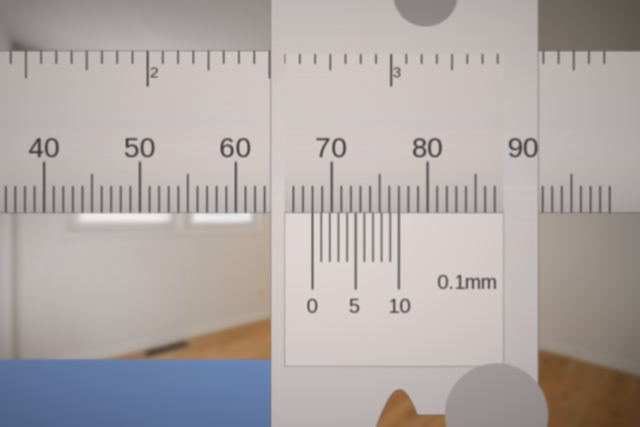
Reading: {"value": 68.0, "unit": "mm"}
